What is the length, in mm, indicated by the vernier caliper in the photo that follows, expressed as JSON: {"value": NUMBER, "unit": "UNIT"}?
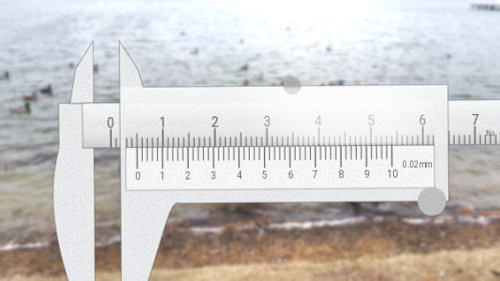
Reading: {"value": 5.0, "unit": "mm"}
